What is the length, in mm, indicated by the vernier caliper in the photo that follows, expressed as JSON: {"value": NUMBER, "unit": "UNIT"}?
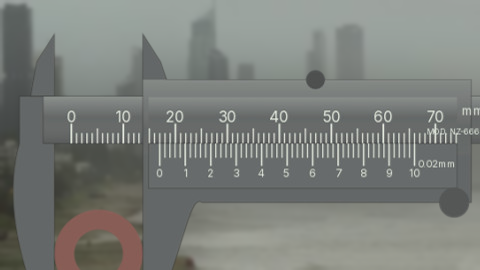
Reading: {"value": 17.0, "unit": "mm"}
